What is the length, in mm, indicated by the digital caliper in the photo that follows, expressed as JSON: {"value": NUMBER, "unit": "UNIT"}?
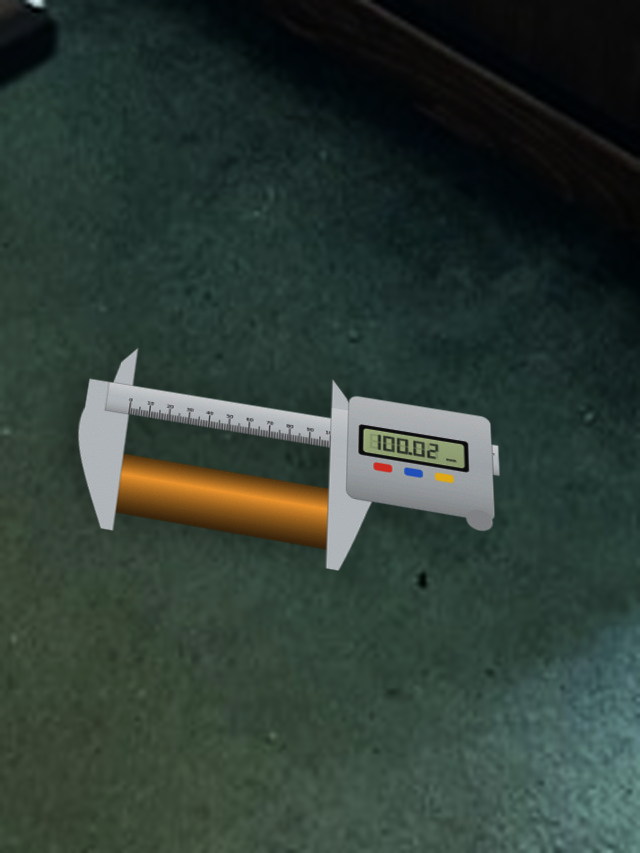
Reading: {"value": 100.02, "unit": "mm"}
